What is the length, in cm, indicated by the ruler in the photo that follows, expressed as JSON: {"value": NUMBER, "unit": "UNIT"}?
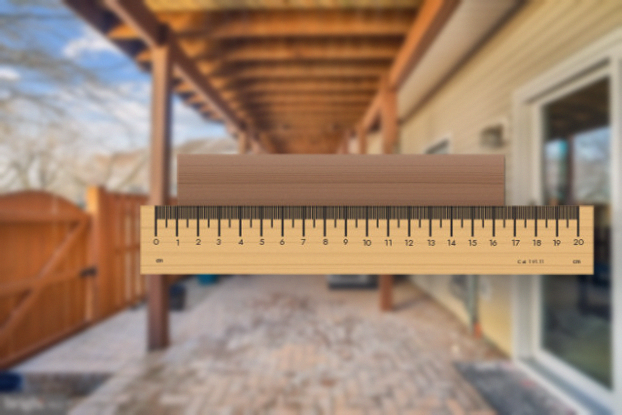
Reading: {"value": 15.5, "unit": "cm"}
